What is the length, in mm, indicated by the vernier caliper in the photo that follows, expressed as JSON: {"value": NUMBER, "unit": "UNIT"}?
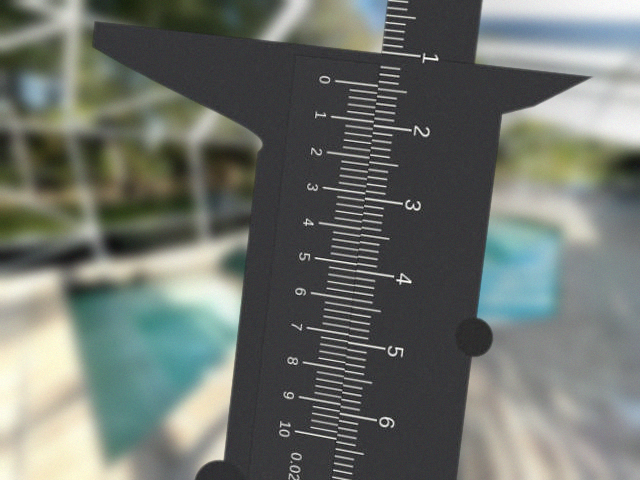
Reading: {"value": 14.6, "unit": "mm"}
